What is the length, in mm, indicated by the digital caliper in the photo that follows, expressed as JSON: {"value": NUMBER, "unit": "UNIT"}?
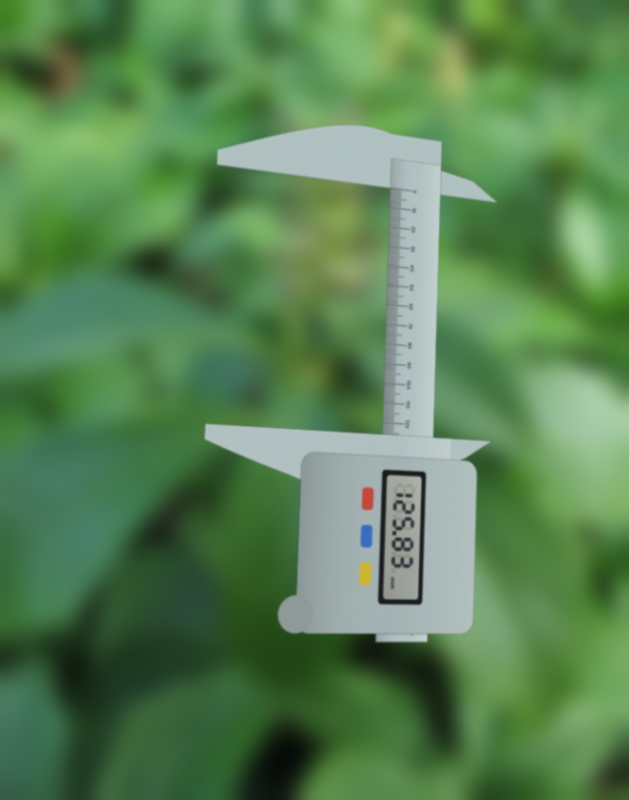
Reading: {"value": 125.83, "unit": "mm"}
